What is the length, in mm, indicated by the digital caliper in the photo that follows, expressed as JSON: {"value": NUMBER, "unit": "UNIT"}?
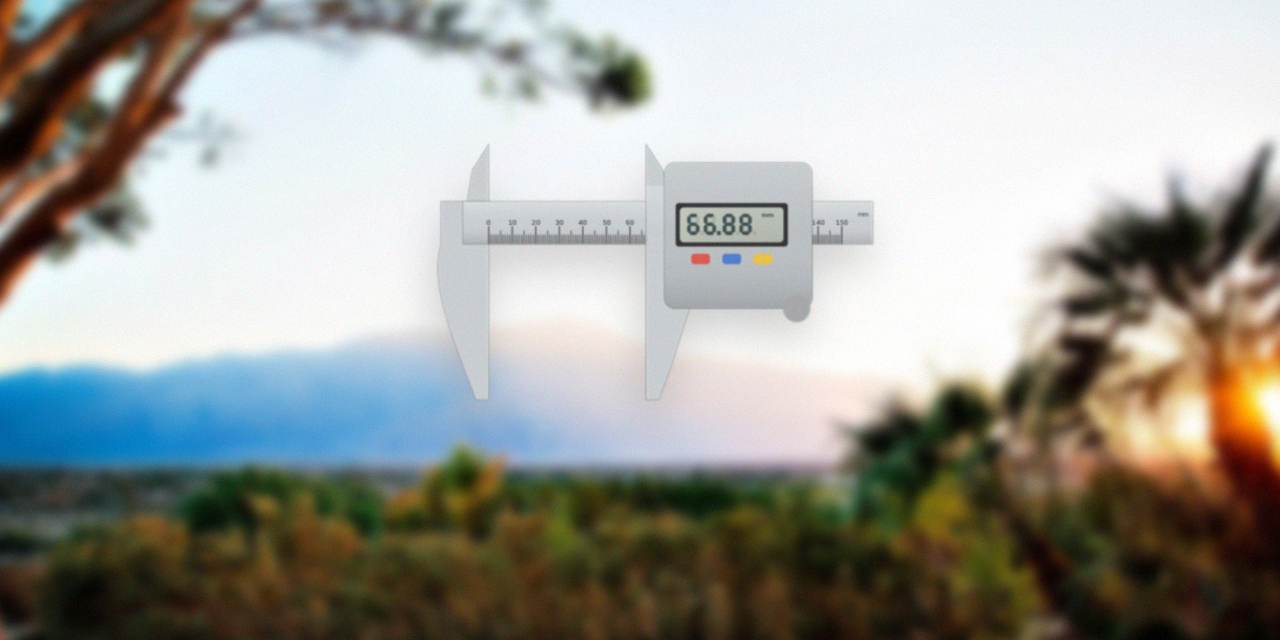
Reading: {"value": 66.88, "unit": "mm"}
